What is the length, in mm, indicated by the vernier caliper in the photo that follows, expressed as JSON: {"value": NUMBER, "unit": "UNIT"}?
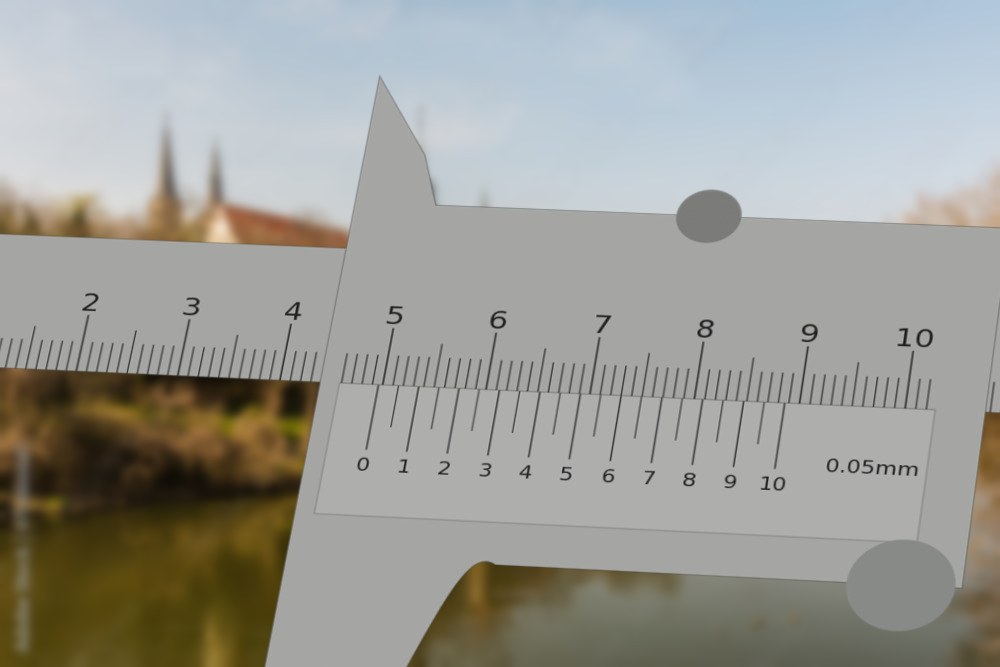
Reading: {"value": 49.6, "unit": "mm"}
